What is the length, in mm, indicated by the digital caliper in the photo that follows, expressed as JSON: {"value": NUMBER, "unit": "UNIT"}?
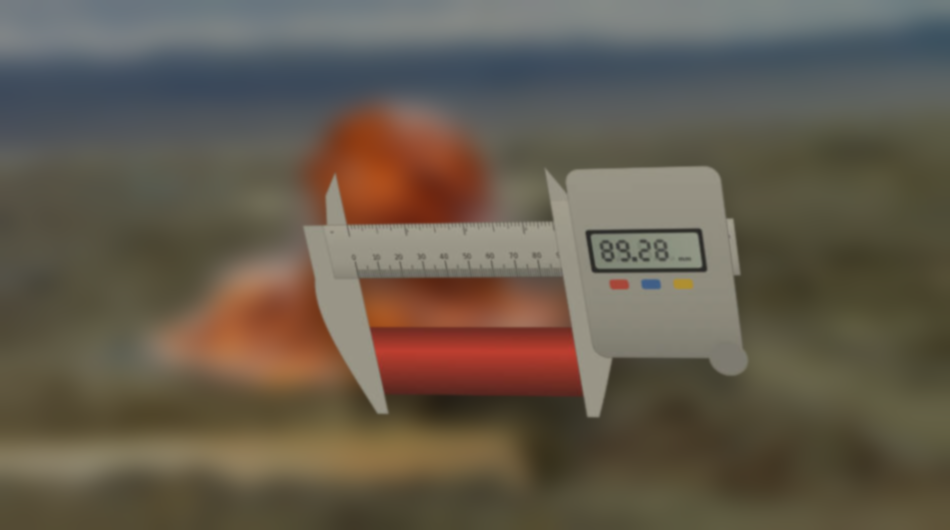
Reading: {"value": 89.28, "unit": "mm"}
